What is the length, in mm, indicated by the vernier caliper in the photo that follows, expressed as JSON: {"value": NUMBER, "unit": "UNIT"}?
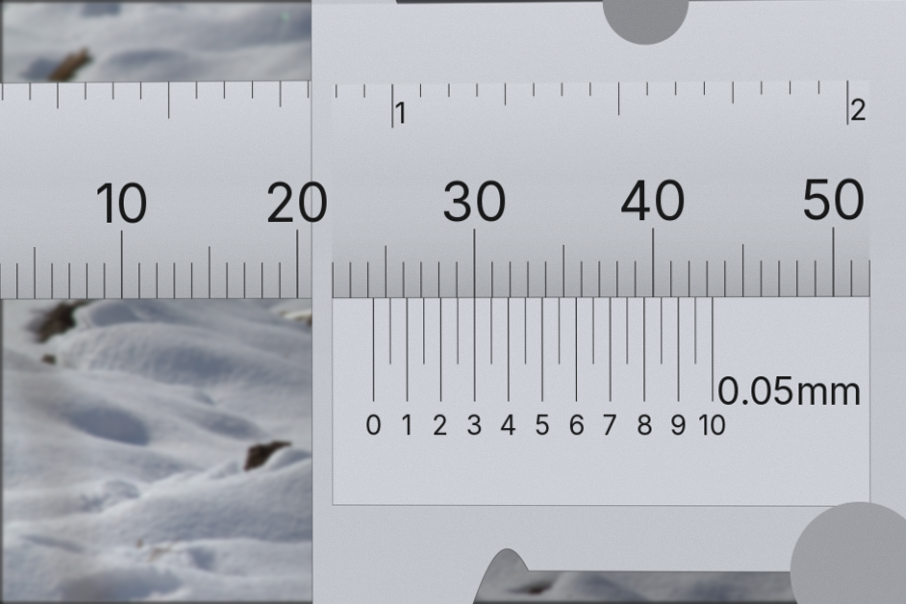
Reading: {"value": 24.3, "unit": "mm"}
